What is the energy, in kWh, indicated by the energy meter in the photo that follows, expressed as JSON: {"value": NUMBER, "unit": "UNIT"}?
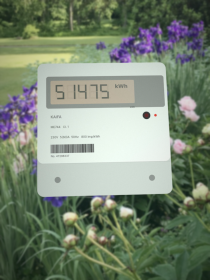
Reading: {"value": 51475, "unit": "kWh"}
